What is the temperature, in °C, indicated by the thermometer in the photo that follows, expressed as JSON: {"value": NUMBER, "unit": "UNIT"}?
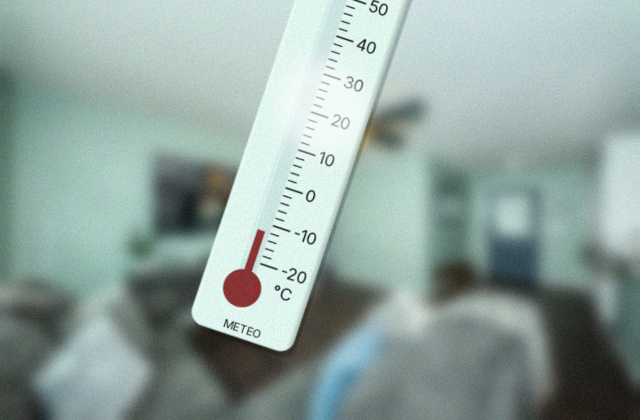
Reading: {"value": -12, "unit": "°C"}
